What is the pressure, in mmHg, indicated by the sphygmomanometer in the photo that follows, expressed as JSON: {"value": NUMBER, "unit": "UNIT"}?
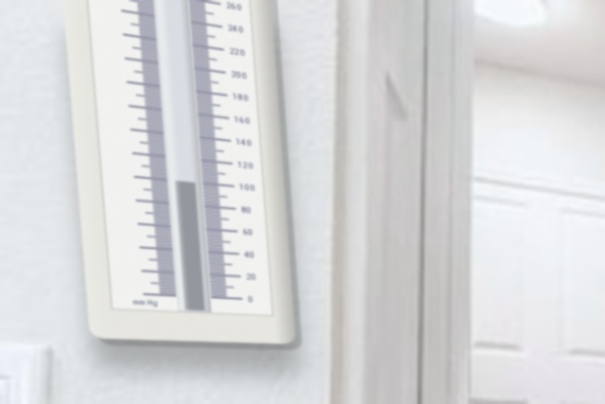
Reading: {"value": 100, "unit": "mmHg"}
